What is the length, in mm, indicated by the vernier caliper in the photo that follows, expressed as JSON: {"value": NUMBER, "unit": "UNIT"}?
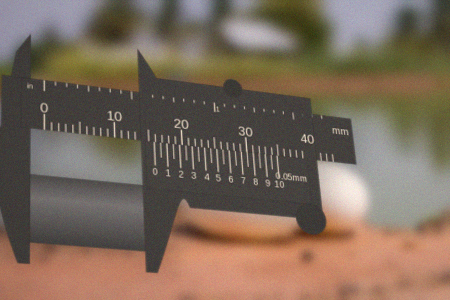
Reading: {"value": 15.8, "unit": "mm"}
